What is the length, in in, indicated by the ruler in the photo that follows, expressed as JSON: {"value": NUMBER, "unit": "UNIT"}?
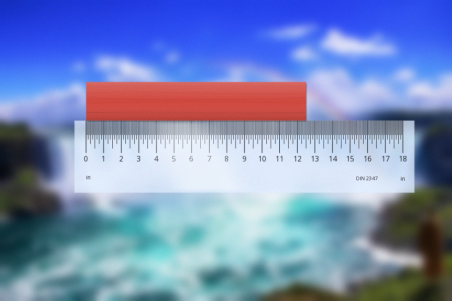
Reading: {"value": 12.5, "unit": "in"}
